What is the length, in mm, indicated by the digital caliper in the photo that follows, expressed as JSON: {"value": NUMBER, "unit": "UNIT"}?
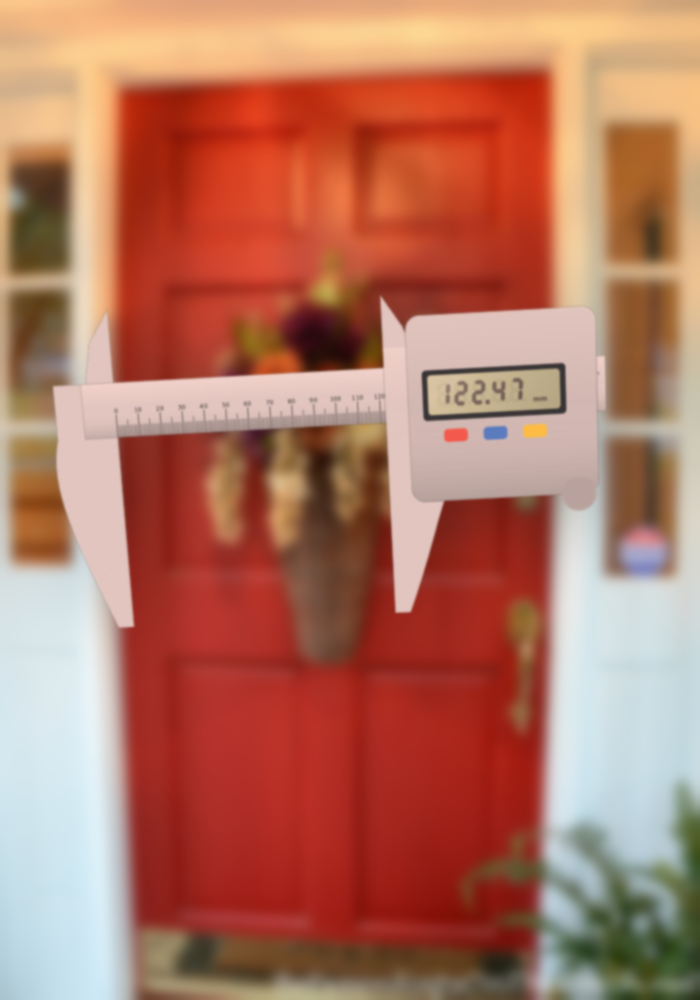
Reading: {"value": 122.47, "unit": "mm"}
